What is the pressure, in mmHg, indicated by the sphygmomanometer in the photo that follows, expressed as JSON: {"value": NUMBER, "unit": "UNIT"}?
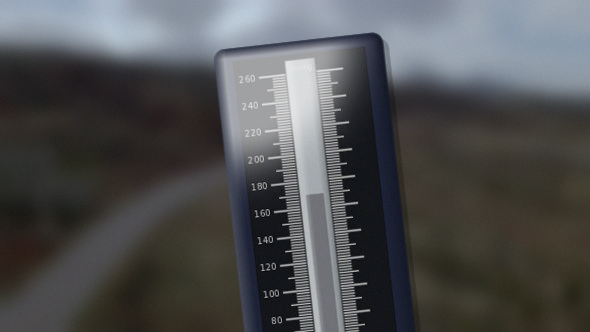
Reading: {"value": 170, "unit": "mmHg"}
